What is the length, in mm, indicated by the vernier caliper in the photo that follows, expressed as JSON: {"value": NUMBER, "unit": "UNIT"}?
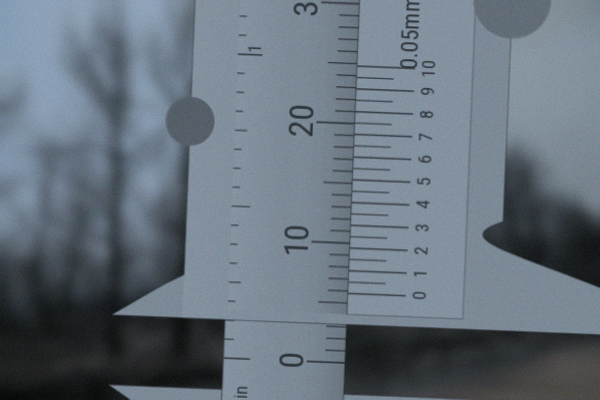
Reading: {"value": 5.8, "unit": "mm"}
